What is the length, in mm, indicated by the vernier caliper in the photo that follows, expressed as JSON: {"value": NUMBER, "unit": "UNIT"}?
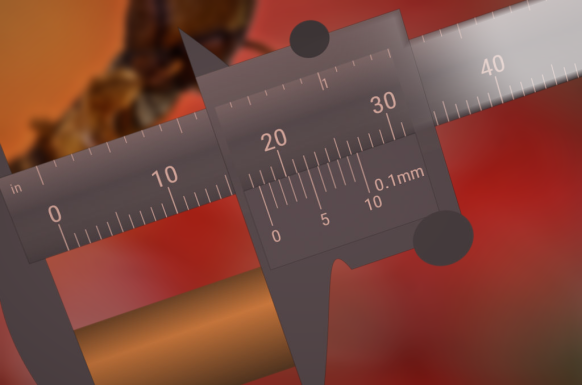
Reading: {"value": 17.5, "unit": "mm"}
